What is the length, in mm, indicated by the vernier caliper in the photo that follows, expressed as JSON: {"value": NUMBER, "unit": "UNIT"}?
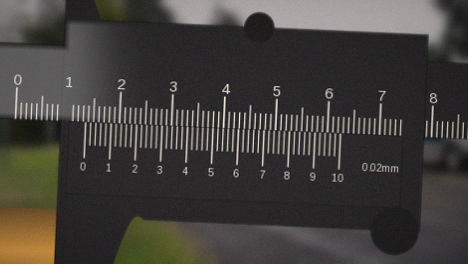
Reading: {"value": 13.5, "unit": "mm"}
